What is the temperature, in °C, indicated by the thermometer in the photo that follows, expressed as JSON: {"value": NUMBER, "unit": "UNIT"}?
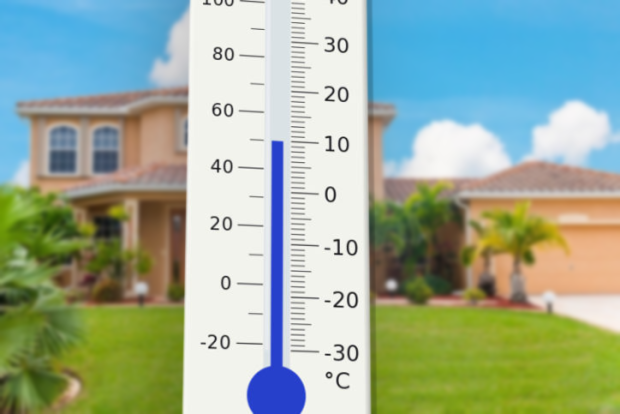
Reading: {"value": 10, "unit": "°C"}
